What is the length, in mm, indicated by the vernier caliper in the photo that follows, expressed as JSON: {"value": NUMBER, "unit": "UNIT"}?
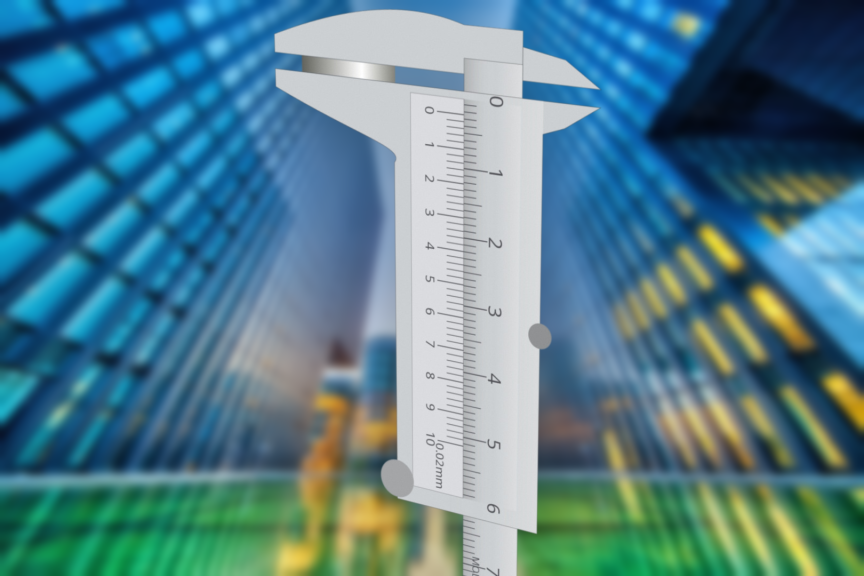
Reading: {"value": 2.4, "unit": "mm"}
